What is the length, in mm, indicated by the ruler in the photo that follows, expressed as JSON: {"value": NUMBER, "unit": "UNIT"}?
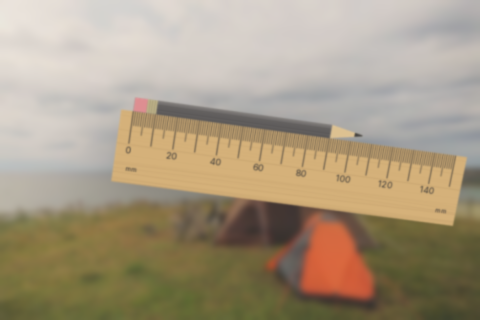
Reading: {"value": 105, "unit": "mm"}
